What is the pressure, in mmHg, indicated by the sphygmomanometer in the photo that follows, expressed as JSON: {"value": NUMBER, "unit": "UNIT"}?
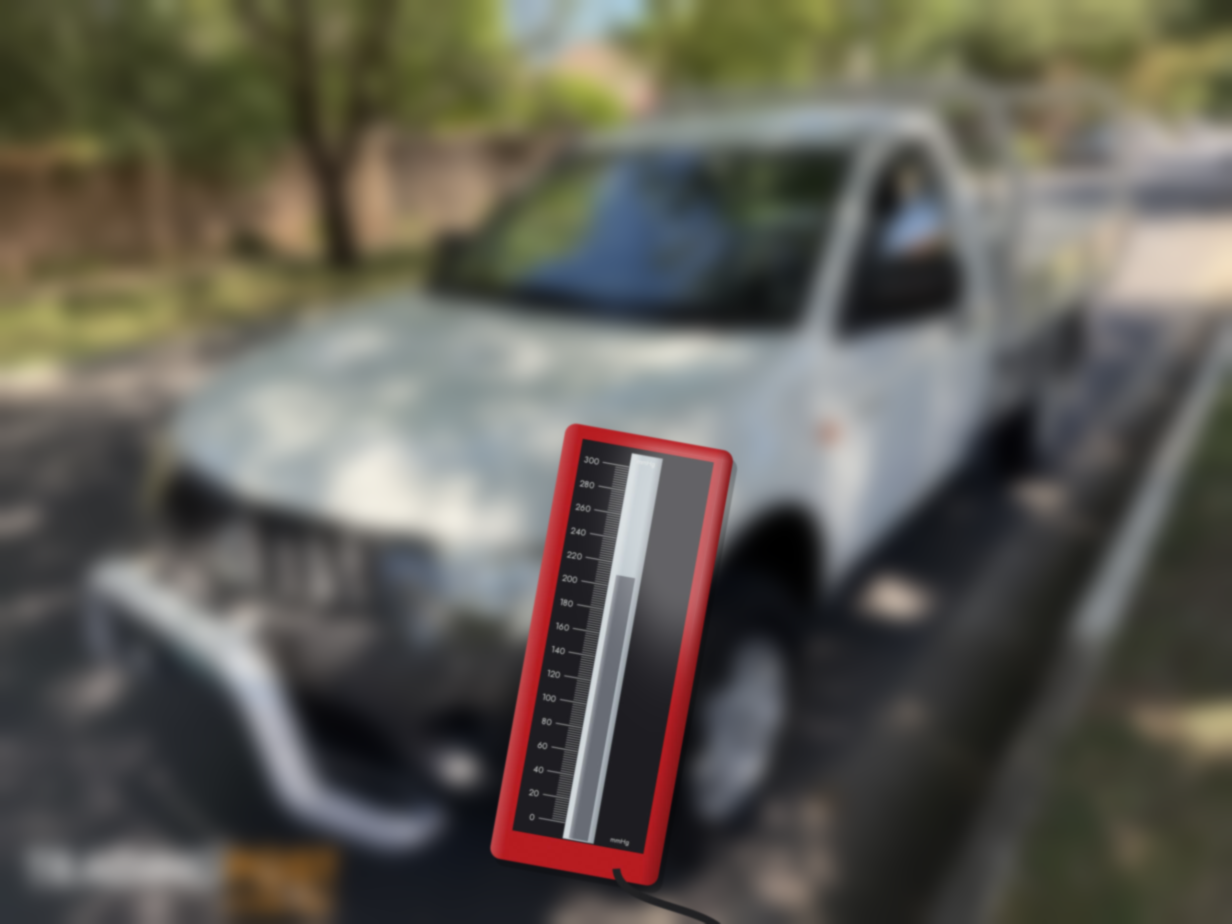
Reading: {"value": 210, "unit": "mmHg"}
